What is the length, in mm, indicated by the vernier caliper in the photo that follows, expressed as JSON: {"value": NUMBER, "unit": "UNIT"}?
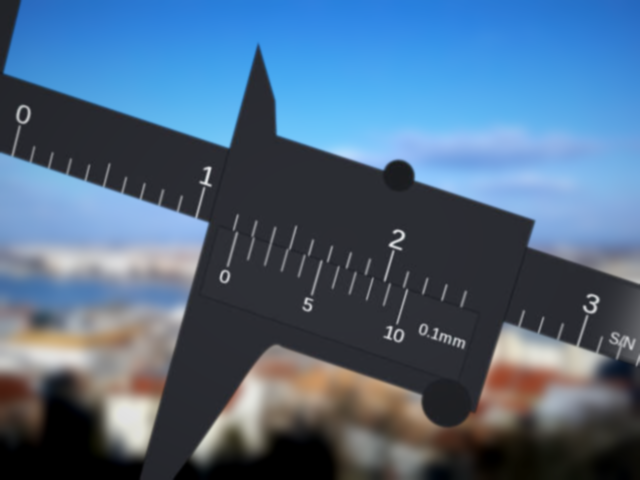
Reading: {"value": 12.2, "unit": "mm"}
